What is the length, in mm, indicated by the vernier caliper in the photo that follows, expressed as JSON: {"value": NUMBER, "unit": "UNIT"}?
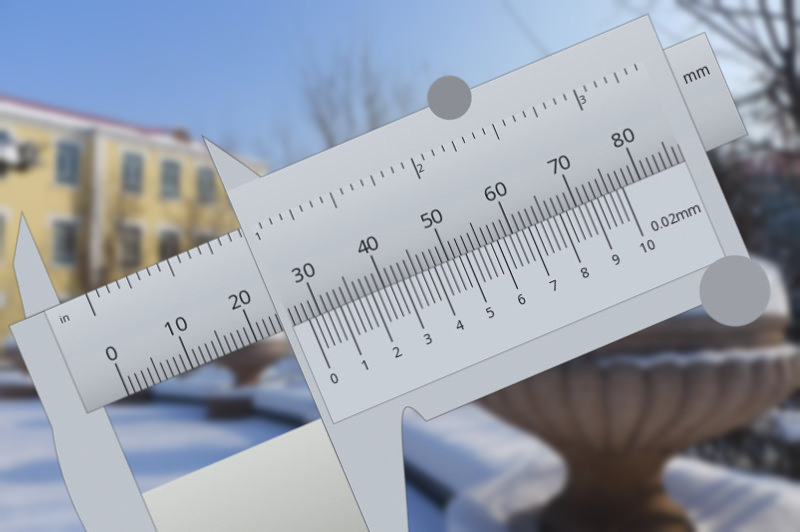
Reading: {"value": 28.2, "unit": "mm"}
